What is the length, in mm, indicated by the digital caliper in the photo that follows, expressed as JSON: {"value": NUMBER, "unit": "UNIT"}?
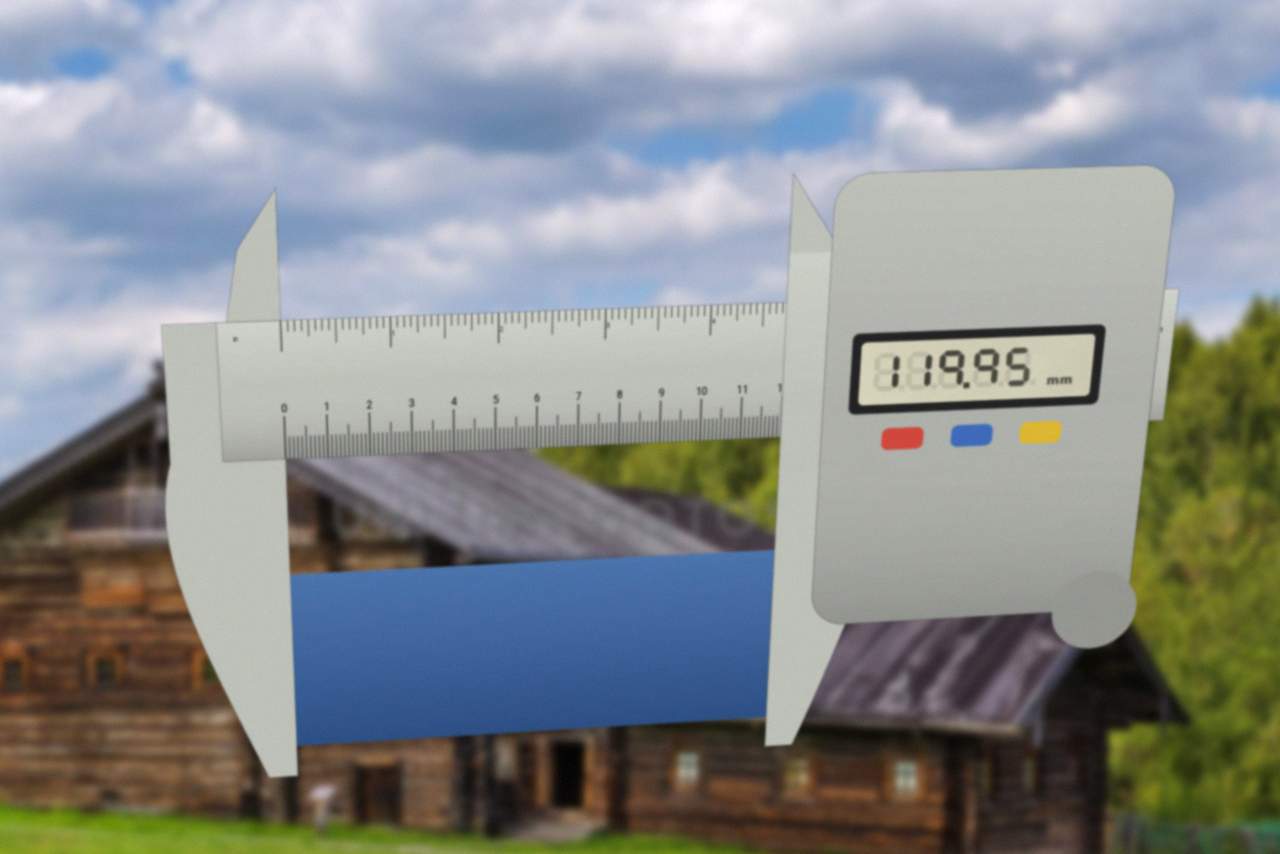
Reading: {"value": 119.95, "unit": "mm"}
